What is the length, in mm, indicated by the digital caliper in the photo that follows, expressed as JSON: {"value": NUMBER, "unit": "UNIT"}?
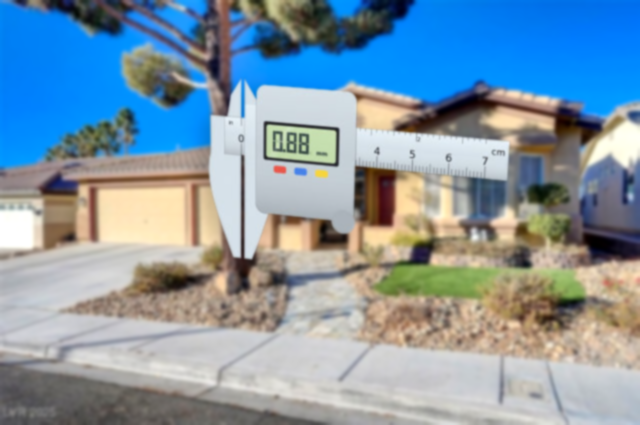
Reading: {"value": 0.88, "unit": "mm"}
